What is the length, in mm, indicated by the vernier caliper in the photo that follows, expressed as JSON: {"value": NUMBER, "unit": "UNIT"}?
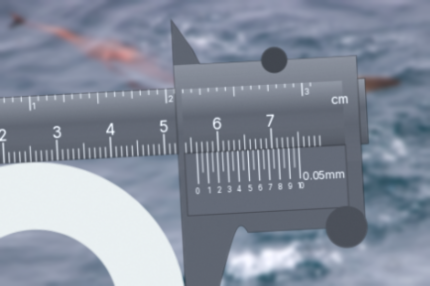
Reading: {"value": 56.0, "unit": "mm"}
